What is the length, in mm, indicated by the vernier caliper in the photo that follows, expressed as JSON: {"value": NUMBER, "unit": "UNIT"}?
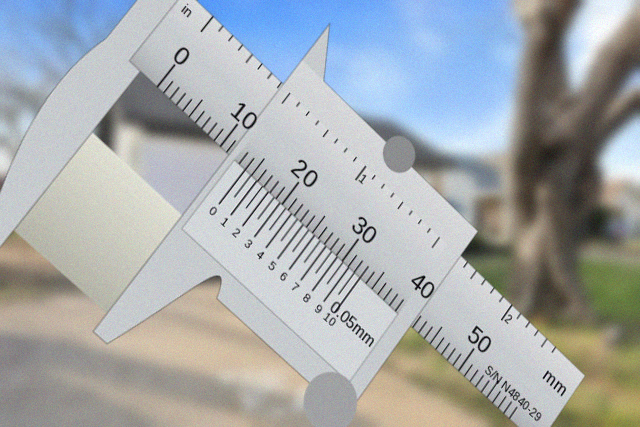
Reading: {"value": 14.0, "unit": "mm"}
